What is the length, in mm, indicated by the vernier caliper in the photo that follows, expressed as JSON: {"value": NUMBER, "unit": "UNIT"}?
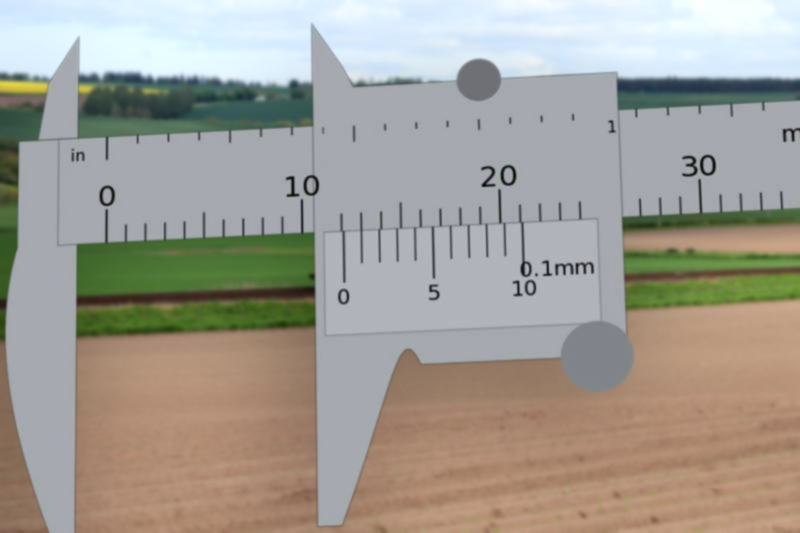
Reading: {"value": 12.1, "unit": "mm"}
